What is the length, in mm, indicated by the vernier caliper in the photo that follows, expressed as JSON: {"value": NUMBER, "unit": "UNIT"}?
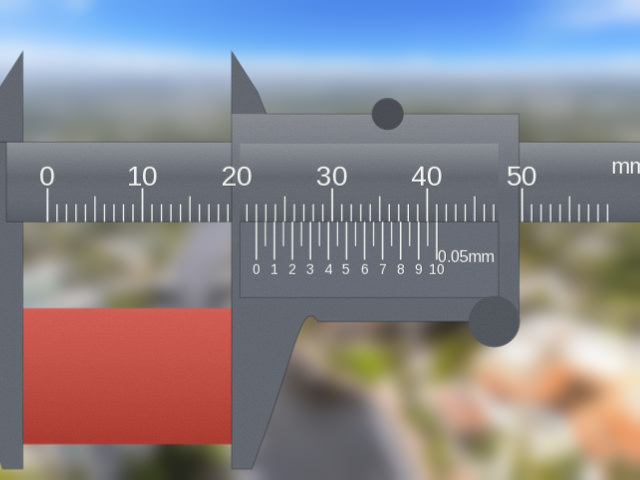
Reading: {"value": 22.0, "unit": "mm"}
